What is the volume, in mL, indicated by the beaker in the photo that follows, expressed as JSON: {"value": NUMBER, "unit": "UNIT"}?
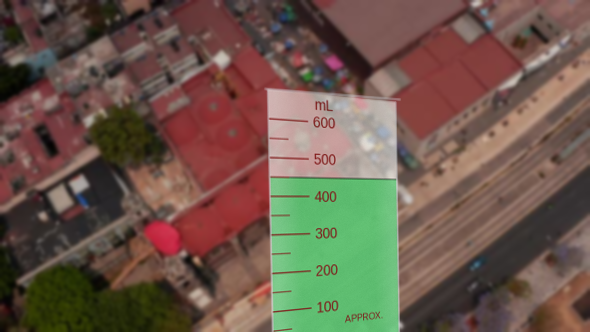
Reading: {"value": 450, "unit": "mL"}
